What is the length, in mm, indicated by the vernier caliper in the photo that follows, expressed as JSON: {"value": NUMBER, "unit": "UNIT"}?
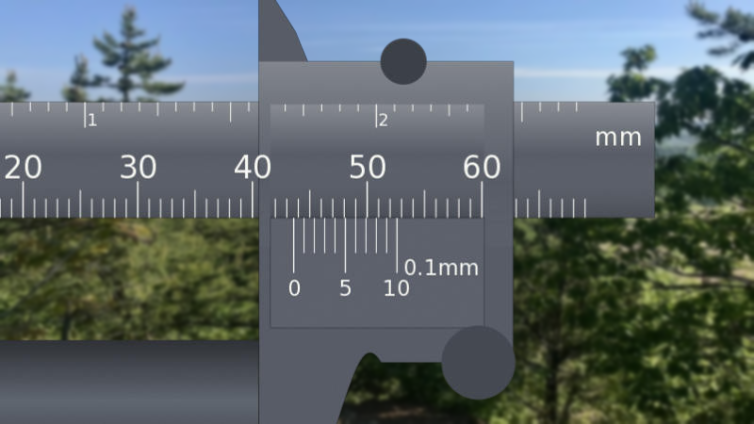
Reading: {"value": 43.6, "unit": "mm"}
